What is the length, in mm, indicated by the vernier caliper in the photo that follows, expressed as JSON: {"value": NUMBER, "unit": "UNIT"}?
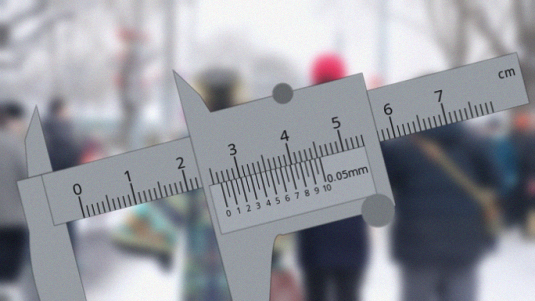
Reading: {"value": 26.4, "unit": "mm"}
